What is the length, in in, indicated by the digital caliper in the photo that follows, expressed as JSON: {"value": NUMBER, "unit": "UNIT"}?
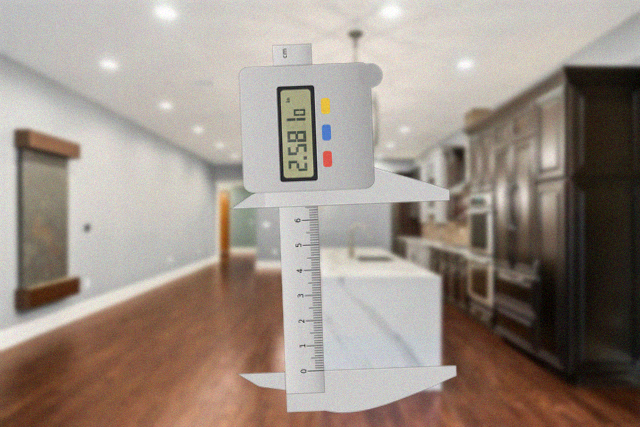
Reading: {"value": 2.5810, "unit": "in"}
